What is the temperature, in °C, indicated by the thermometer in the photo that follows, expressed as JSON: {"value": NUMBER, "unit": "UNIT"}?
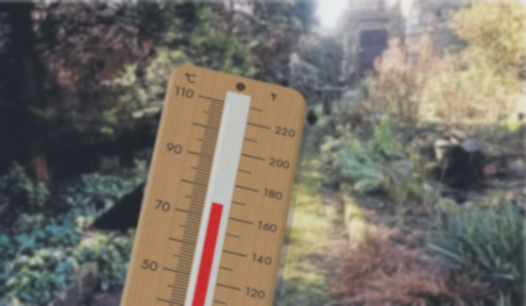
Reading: {"value": 75, "unit": "°C"}
